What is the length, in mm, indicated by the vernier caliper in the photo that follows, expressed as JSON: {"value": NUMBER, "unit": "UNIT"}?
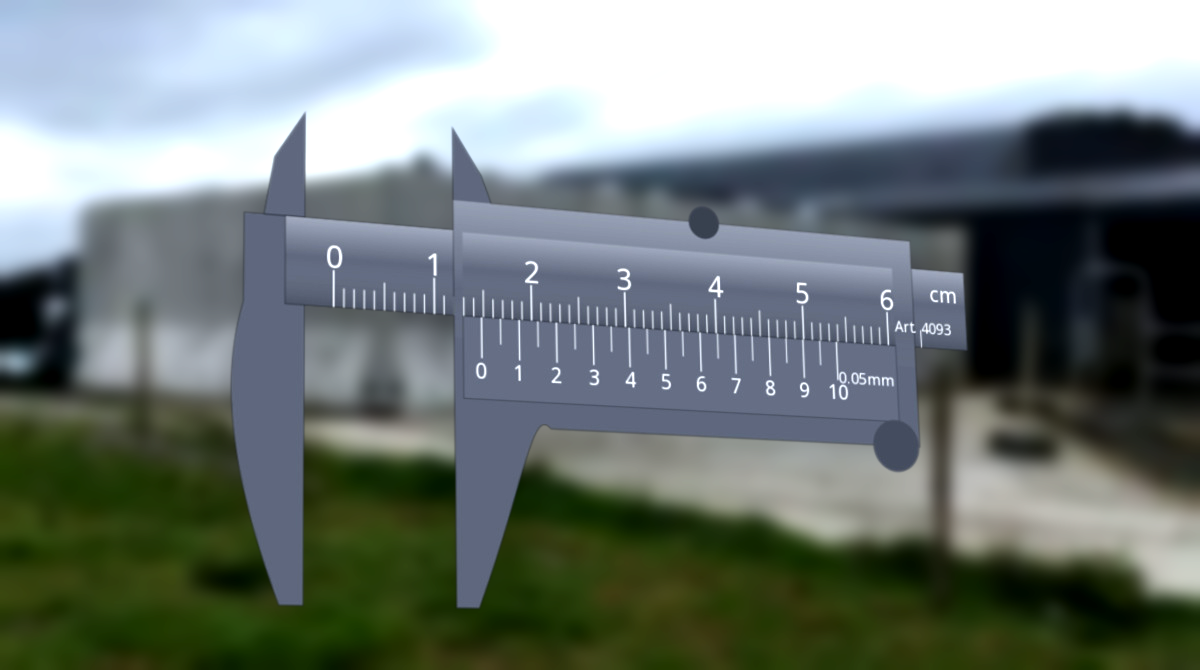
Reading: {"value": 14.8, "unit": "mm"}
